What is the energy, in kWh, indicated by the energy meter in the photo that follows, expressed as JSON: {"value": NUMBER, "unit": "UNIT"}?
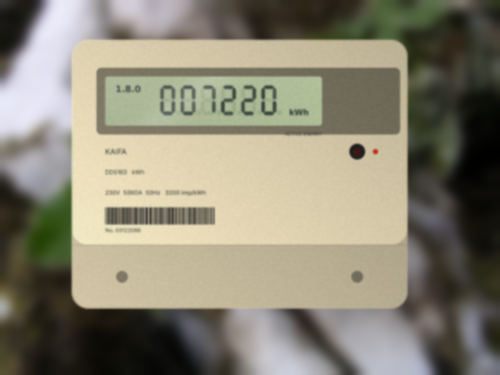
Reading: {"value": 7220, "unit": "kWh"}
